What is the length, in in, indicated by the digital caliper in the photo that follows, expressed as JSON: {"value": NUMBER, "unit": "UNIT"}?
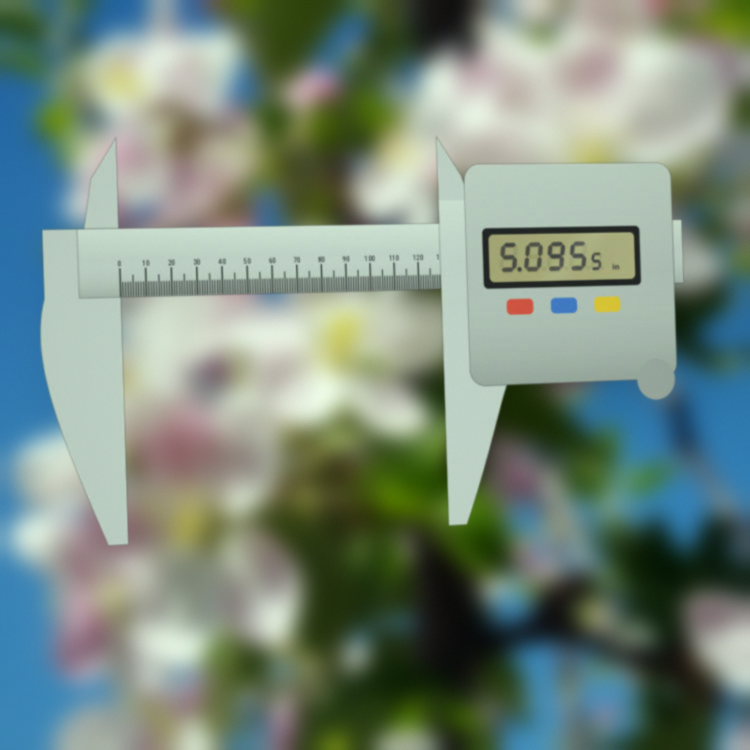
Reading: {"value": 5.0955, "unit": "in"}
